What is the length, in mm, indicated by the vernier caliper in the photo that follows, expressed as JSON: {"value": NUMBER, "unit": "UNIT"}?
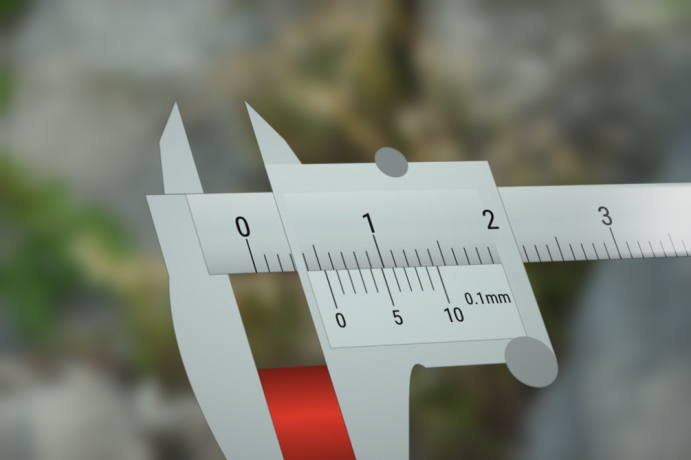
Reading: {"value": 5.3, "unit": "mm"}
